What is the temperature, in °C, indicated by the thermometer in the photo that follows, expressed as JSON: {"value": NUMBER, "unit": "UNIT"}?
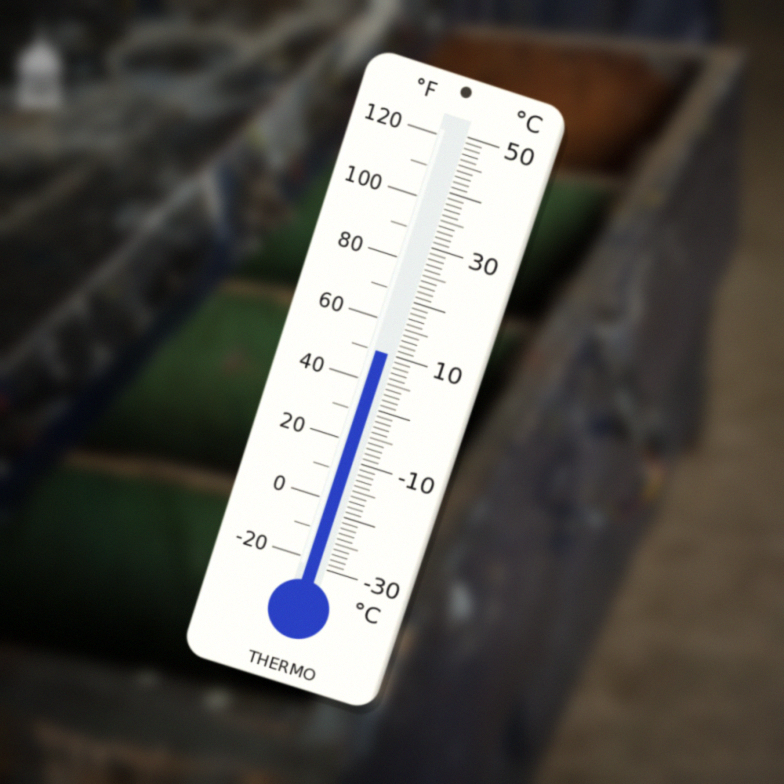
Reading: {"value": 10, "unit": "°C"}
